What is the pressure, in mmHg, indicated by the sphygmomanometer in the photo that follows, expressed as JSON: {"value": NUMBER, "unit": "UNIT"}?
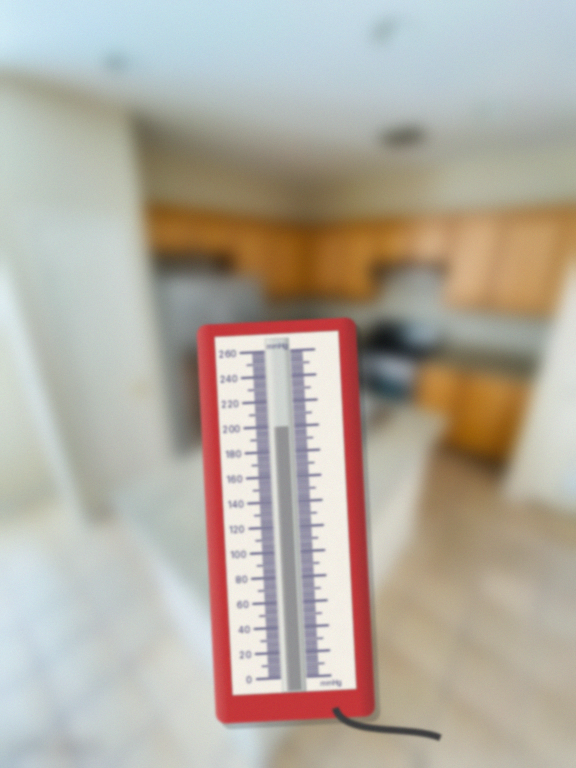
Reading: {"value": 200, "unit": "mmHg"}
